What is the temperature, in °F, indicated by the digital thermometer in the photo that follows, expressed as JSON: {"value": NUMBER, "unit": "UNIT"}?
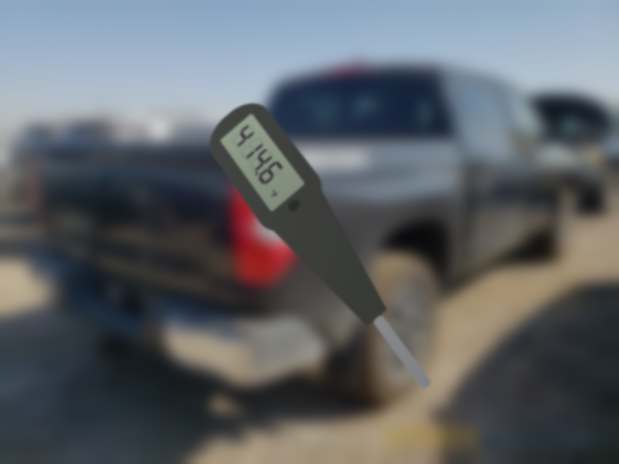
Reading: {"value": 414.6, "unit": "°F"}
